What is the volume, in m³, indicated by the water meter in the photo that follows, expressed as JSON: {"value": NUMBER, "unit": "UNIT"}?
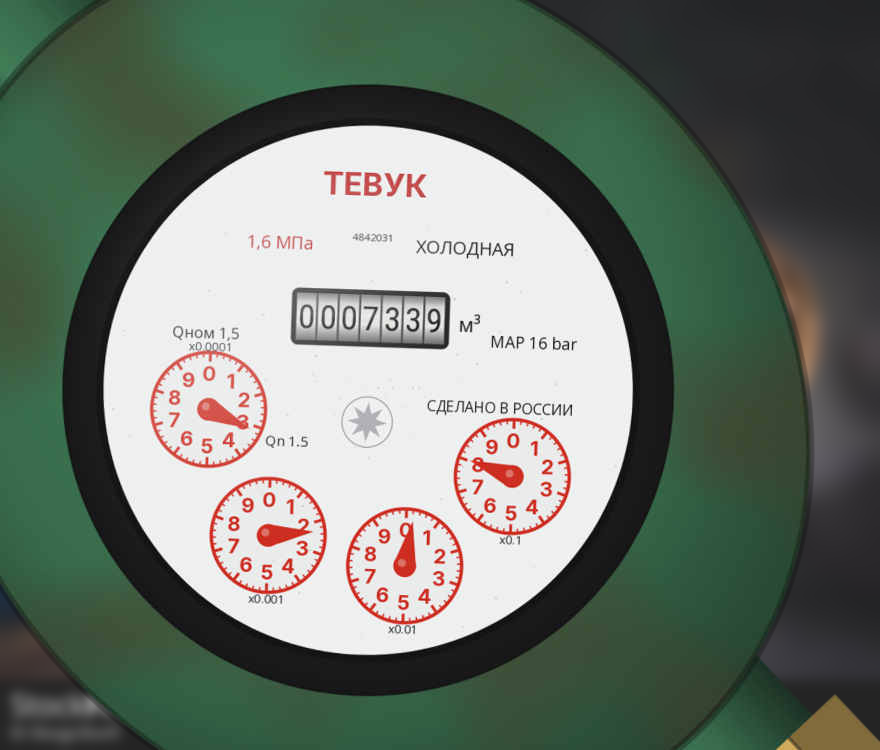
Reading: {"value": 7339.8023, "unit": "m³"}
